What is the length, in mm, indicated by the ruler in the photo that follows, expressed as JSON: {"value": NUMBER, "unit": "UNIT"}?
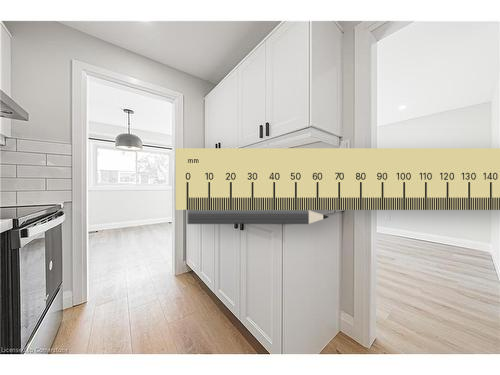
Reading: {"value": 65, "unit": "mm"}
